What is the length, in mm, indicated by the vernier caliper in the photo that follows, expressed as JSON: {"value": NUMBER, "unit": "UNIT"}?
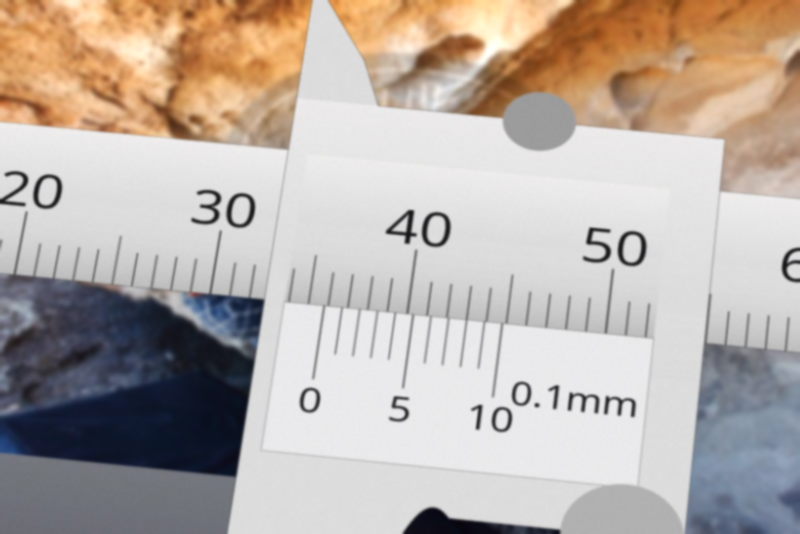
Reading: {"value": 35.8, "unit": "mm"}
